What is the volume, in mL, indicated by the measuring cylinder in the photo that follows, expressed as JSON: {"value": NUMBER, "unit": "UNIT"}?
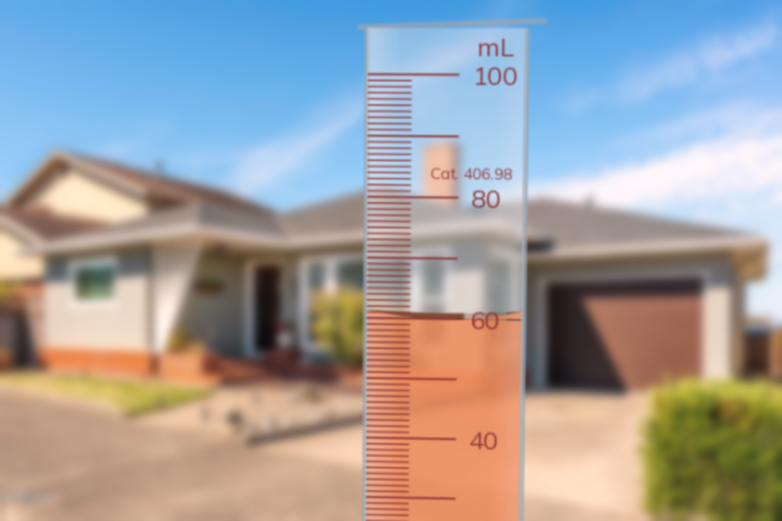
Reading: {"value": 60, "unit": "mL"}
